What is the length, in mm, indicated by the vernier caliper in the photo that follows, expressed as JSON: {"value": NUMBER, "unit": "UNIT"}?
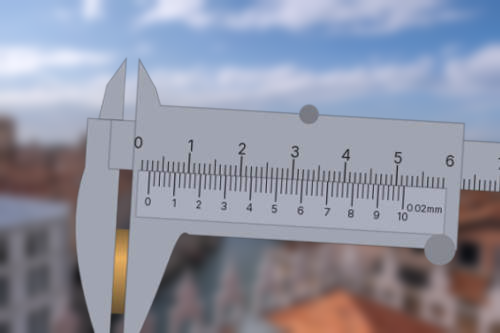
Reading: {"value": 2.5, "unit": "mm"}
